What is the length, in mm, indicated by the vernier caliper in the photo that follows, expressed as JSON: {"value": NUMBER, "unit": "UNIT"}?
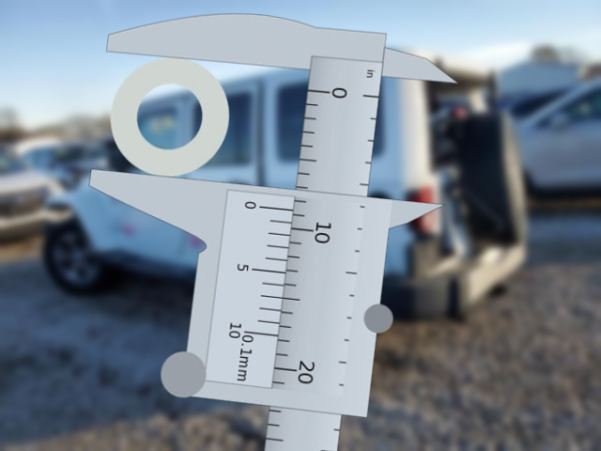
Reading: {"value": 8.7, "unit": "mm"}
